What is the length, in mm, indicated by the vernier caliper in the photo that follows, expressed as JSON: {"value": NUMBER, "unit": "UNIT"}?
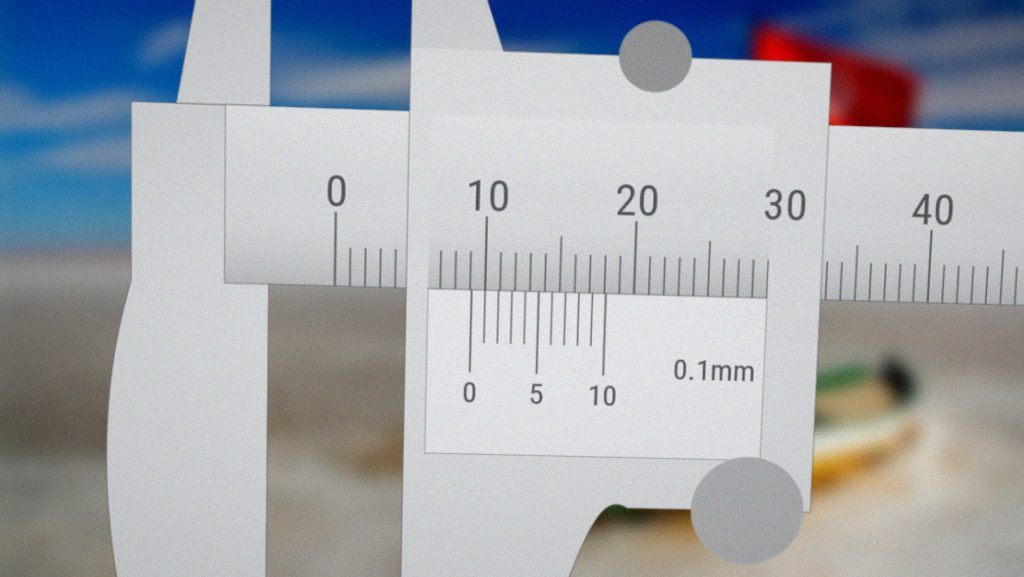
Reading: {"value": 9.1, "unit": "mm"}
